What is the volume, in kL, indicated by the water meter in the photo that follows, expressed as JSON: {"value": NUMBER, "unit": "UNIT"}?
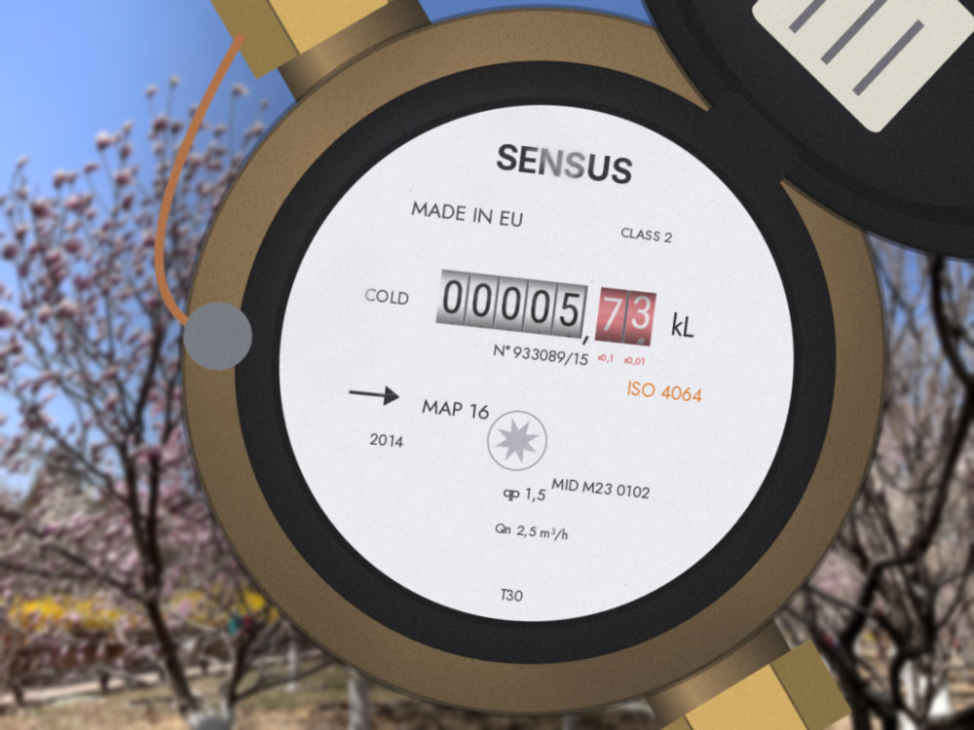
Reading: {"value": 5.73, "unit": "kL"}
